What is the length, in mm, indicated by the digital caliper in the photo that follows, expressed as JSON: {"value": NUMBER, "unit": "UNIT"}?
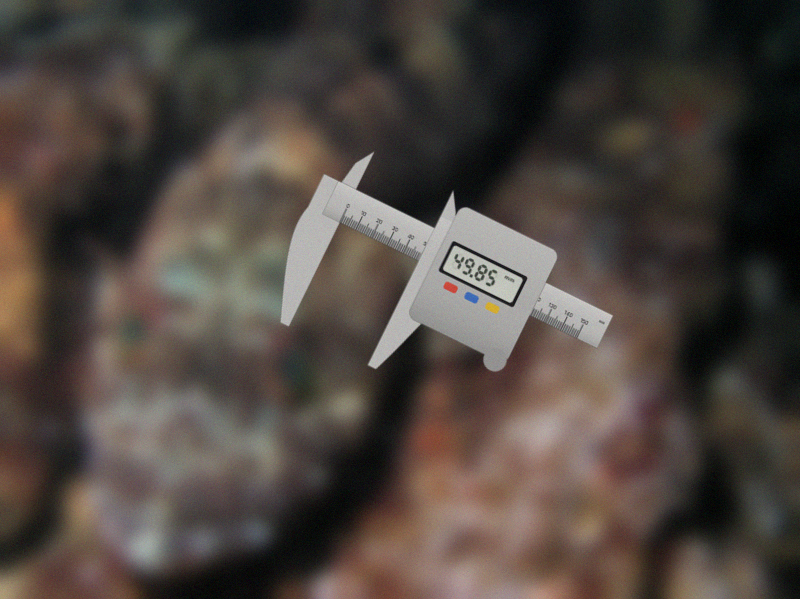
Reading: {"value": 49.85, "unit": "mm"}
